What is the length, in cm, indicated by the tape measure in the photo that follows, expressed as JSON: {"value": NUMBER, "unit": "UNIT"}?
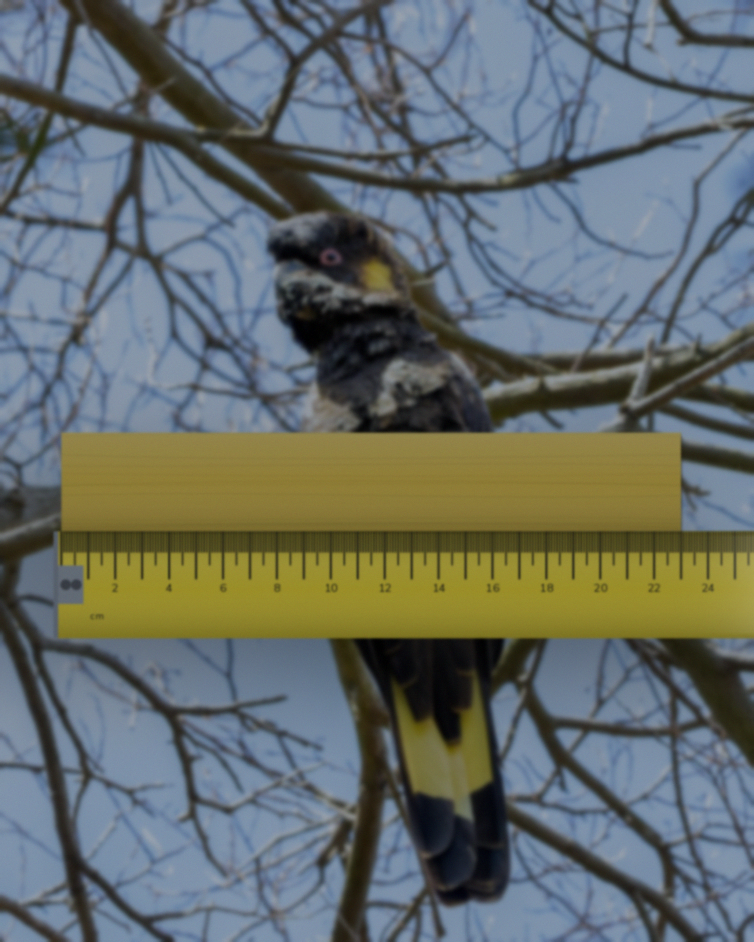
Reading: {"value": 23, "unit": "cm"}
